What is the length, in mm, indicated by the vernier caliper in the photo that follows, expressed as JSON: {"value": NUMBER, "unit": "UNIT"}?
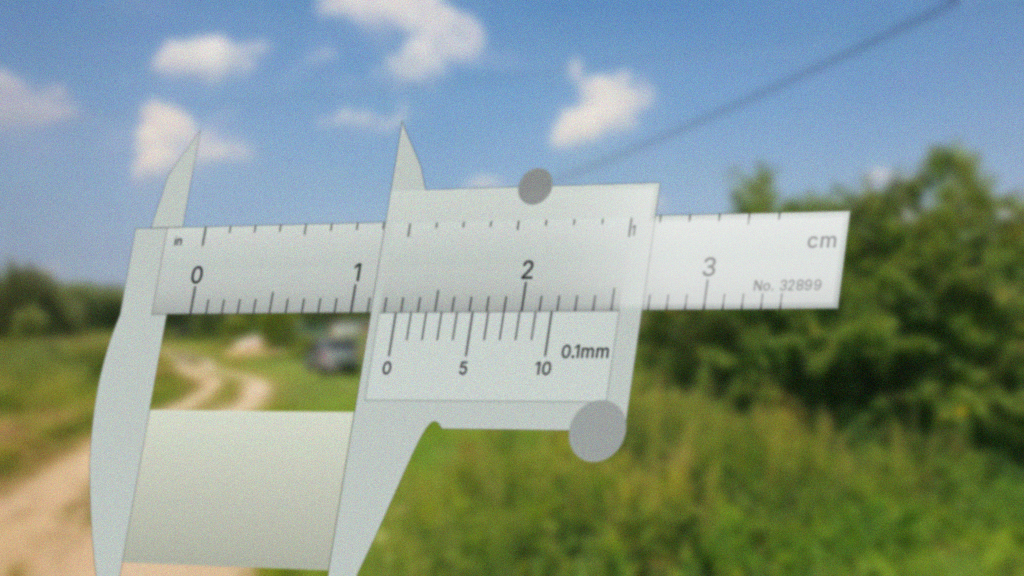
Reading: {"value": 12.7, "unit": "mm"}
